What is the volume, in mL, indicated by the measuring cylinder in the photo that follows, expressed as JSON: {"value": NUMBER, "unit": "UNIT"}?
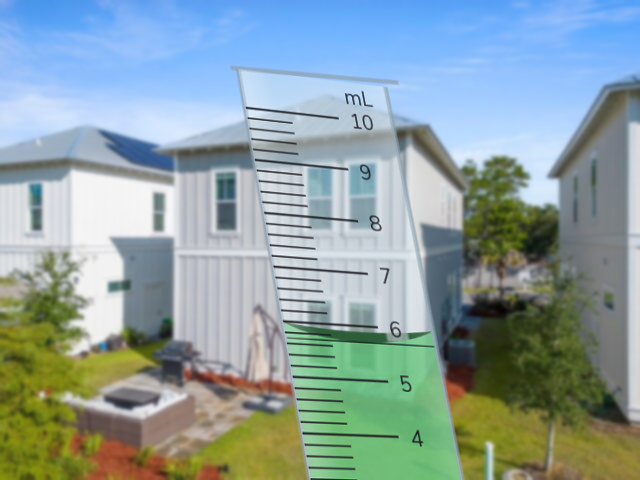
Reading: {"value": 5.7, "unit": "mL"}
